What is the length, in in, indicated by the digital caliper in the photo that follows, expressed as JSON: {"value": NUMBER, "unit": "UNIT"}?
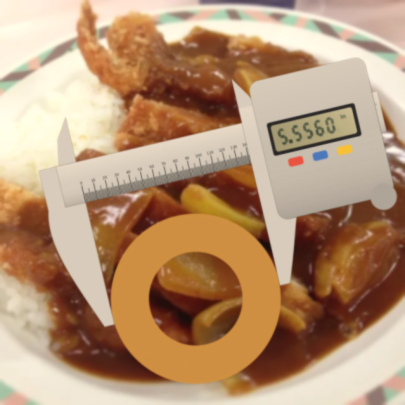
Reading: {"value": 5.5560, "unit": "in"}
